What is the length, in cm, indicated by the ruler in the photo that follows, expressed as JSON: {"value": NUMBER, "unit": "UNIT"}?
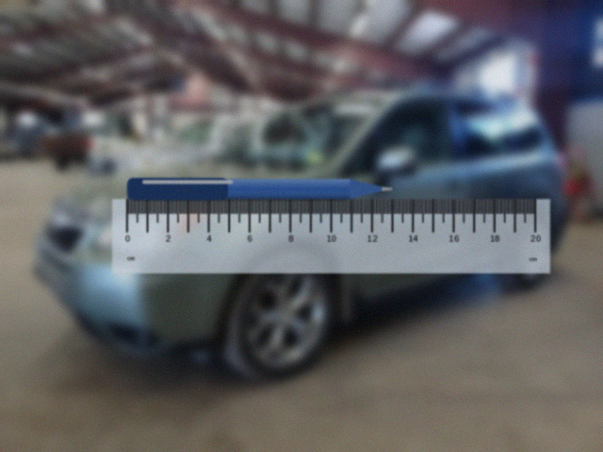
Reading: {"value": 13, "unit": "cm"}
